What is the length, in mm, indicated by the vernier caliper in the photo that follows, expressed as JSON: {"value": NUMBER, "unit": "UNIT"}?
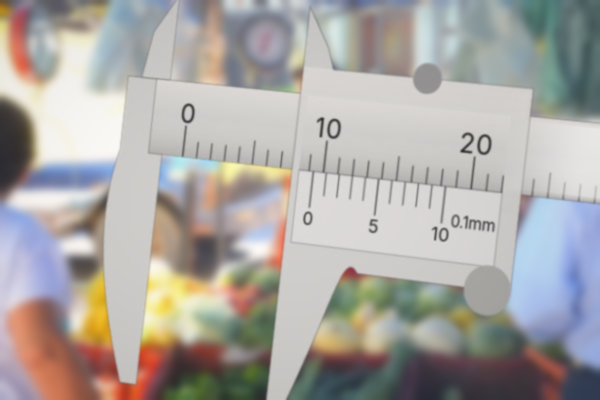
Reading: {"value": 9.3, "unit": "mm"}
